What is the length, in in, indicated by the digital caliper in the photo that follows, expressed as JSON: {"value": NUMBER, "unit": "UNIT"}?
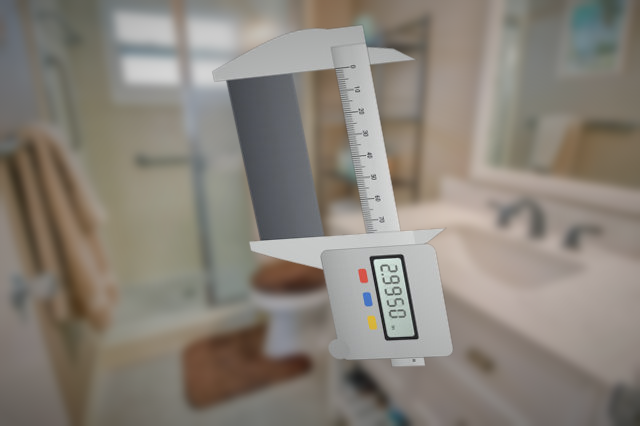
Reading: {"value": 2.9950, "unit": "in"}
